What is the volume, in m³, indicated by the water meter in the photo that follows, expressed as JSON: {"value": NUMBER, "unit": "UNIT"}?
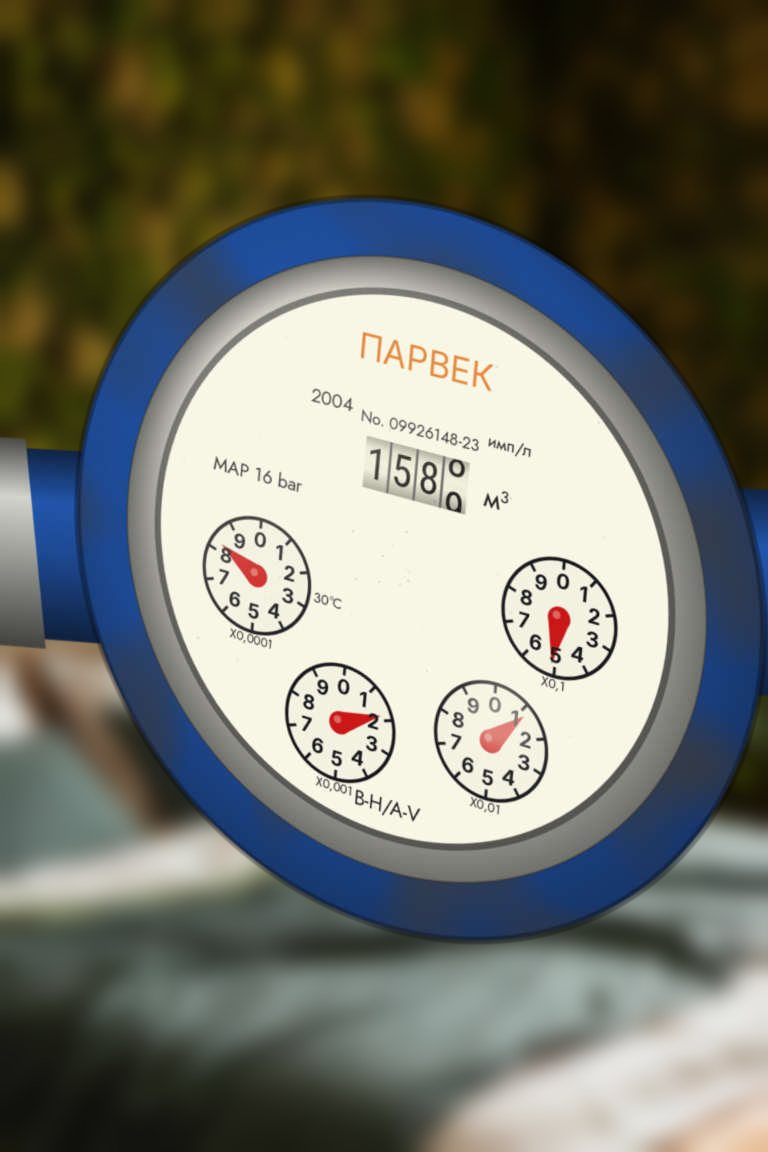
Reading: {"value": 1588.5118, "unit": "m³"}
